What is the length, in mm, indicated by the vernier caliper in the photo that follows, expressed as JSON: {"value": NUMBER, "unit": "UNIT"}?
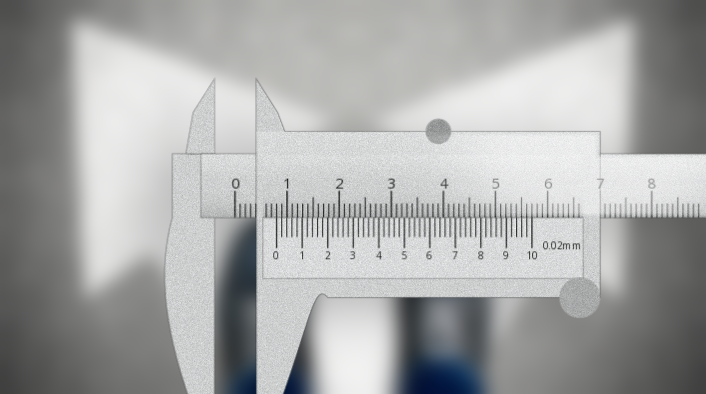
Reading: {"value": 8.0, "unit": "mm"}
